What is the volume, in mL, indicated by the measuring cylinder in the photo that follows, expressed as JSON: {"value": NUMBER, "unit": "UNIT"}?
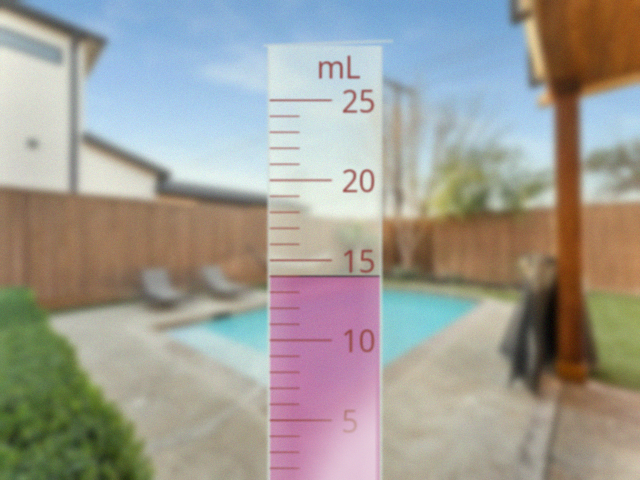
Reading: {"value": 14, "unit": "mL"}
